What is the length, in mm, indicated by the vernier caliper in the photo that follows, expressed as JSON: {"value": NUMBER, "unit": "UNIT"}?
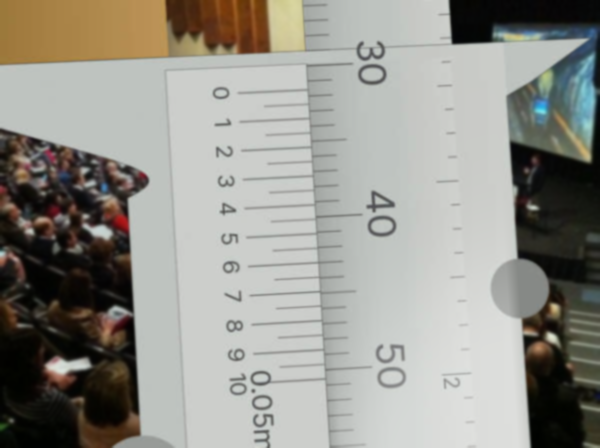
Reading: {"value": 31.6, "unit": "mm"}
